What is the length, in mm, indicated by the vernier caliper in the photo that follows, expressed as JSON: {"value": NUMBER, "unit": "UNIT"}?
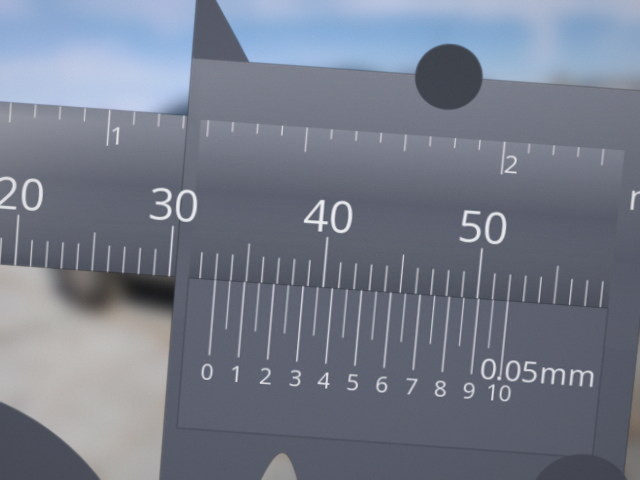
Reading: {"value": 33.0, "unit": "mm"}
